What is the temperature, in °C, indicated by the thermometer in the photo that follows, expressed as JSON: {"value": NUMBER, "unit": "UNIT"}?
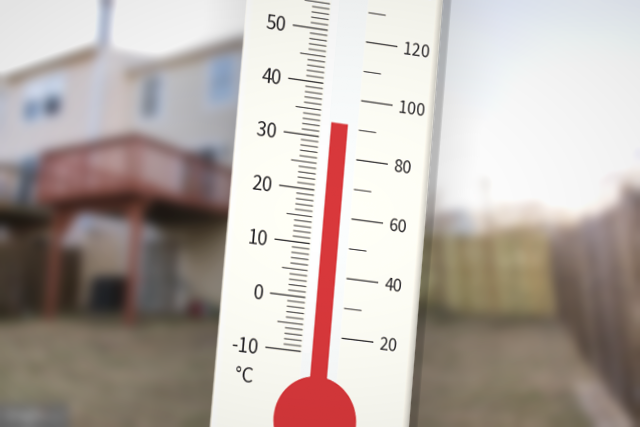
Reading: {"value": 33, "unit": "°C"}
